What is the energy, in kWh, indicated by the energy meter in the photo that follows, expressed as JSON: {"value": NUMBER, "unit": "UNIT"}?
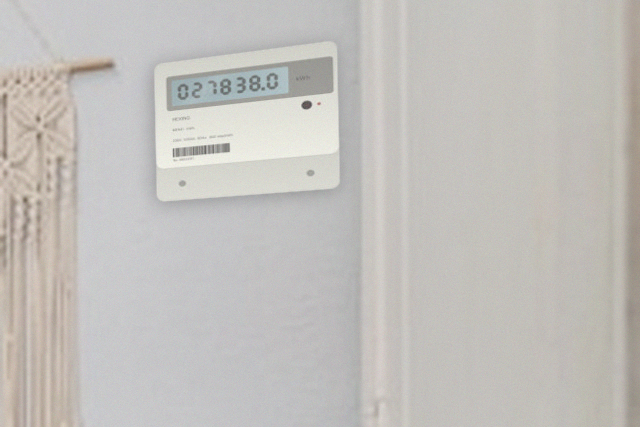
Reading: {"value": 27838.0, "unit": "kWh"}
